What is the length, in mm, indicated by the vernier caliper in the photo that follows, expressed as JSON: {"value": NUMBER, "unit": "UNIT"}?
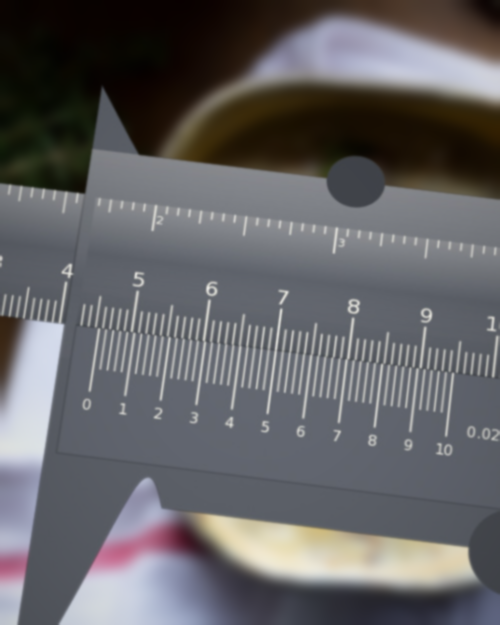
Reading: {"value": 45.5, "unit": "mm"}
